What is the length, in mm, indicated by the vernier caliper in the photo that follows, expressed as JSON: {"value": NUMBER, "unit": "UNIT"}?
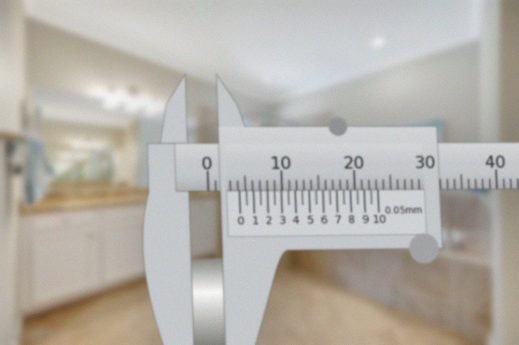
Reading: {"value": 4.2, "unit": "mm"}
